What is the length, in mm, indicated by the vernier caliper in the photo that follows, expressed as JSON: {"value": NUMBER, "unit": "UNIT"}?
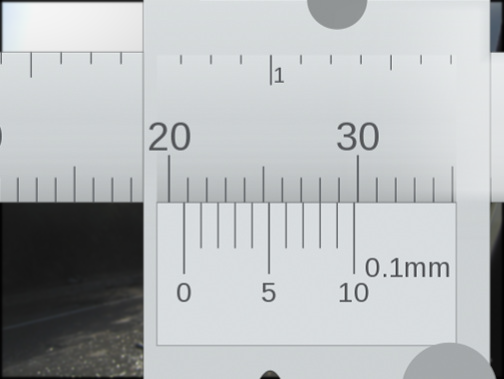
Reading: {"value": 20.8, "unit": "mm"}
